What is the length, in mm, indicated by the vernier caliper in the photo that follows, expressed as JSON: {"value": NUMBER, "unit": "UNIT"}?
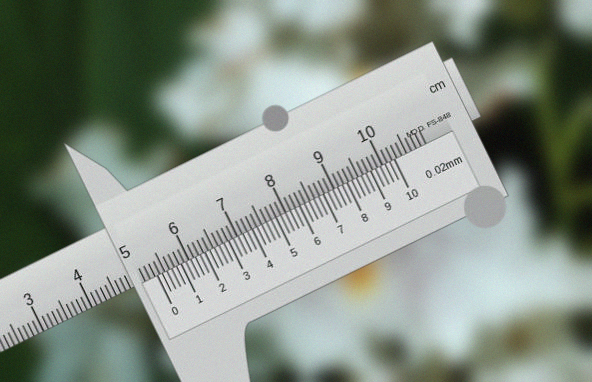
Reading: {"value": 53.5, "unit": "mm"}
